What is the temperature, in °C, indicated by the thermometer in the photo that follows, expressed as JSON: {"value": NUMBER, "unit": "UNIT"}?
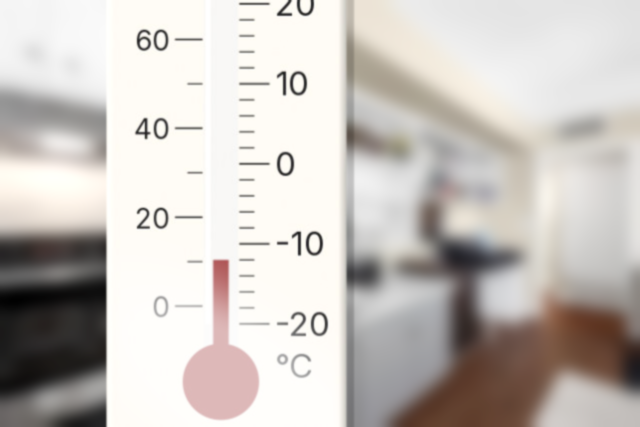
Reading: {"value": -12, "unit": "°C"}
